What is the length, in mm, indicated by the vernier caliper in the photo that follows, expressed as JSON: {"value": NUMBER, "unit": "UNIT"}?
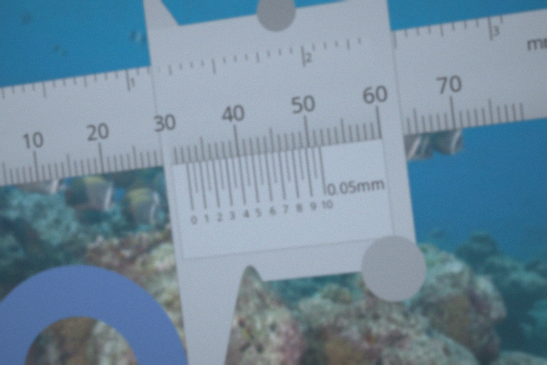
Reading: {"value": 32.5, "unit": "mm"}
